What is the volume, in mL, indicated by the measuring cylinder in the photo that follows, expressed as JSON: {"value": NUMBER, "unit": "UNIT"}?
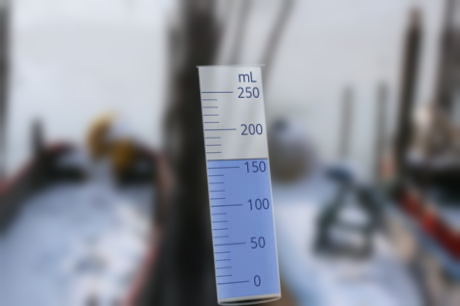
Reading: {"value": 160, "unit": "mL"}
